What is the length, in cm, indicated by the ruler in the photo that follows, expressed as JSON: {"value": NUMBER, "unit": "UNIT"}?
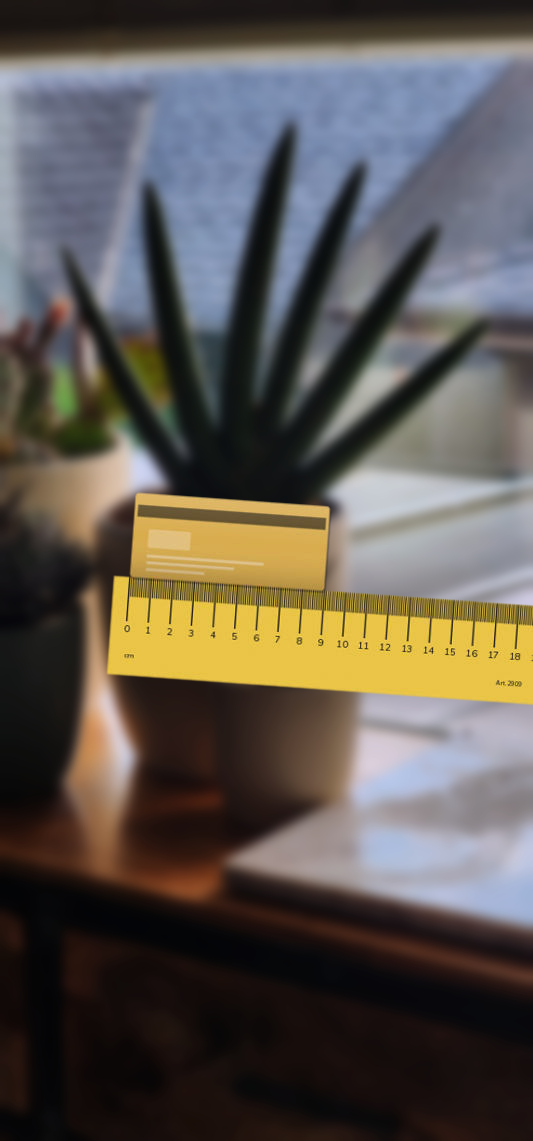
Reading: {"value": 9, "unit": "cm"}
